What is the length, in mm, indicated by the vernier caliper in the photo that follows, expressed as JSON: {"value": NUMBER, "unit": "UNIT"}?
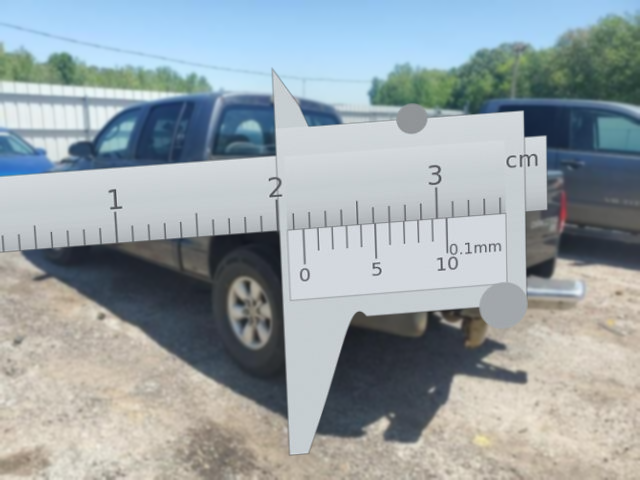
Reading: {"value": 21.6, "unit": "mm"}
